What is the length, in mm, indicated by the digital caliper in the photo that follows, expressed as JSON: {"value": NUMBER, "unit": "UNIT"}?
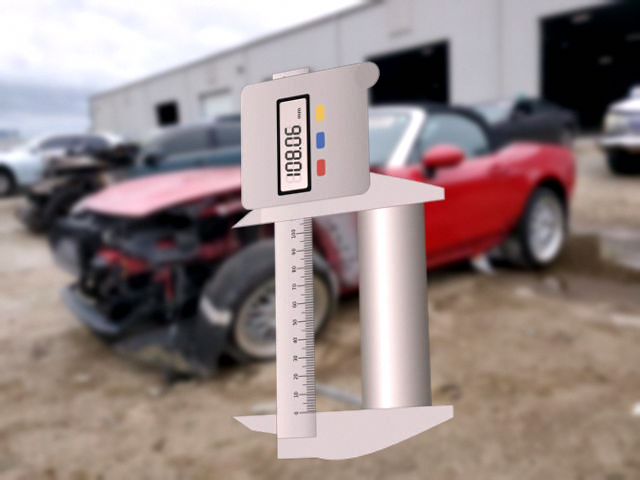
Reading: {"value": 108.06, "unit": "mm"}
